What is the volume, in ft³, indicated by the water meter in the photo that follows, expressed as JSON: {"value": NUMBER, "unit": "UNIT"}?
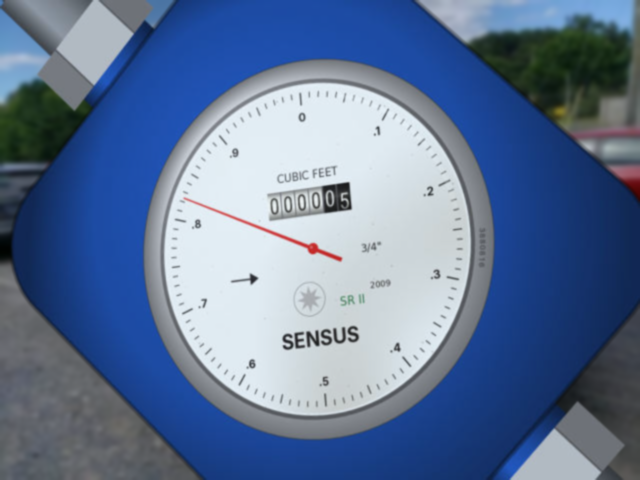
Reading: {"value": 4.82, "unit": "ft³"}
